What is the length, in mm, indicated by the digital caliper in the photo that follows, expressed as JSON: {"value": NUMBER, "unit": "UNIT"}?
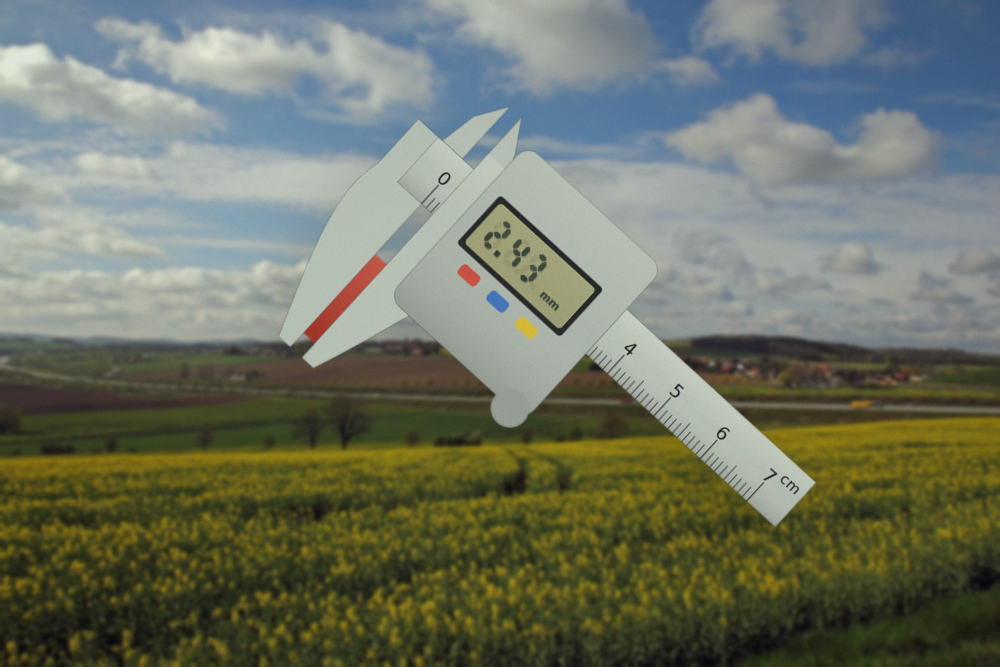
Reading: {"value": 2.43, "unit": "mm"}
